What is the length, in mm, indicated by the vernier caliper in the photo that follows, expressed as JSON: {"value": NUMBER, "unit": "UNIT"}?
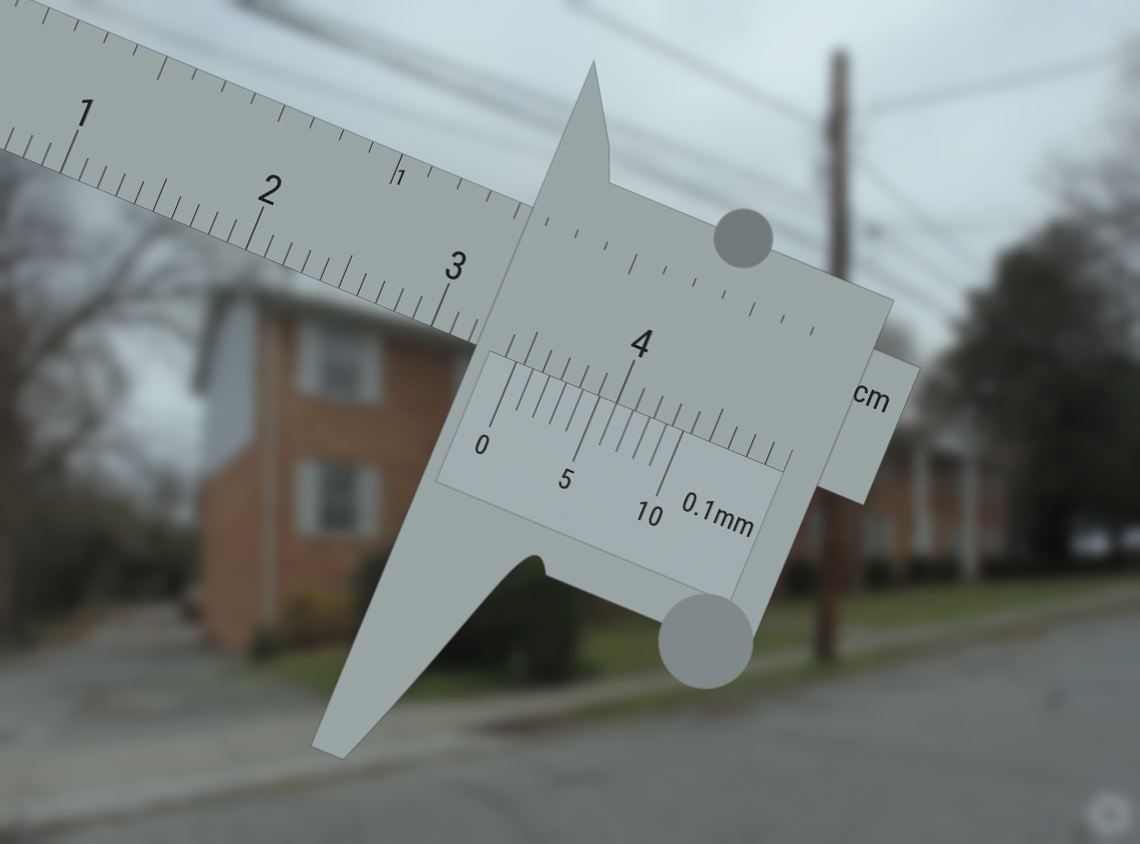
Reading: {"value": 34.6, "unit": "mm"}
